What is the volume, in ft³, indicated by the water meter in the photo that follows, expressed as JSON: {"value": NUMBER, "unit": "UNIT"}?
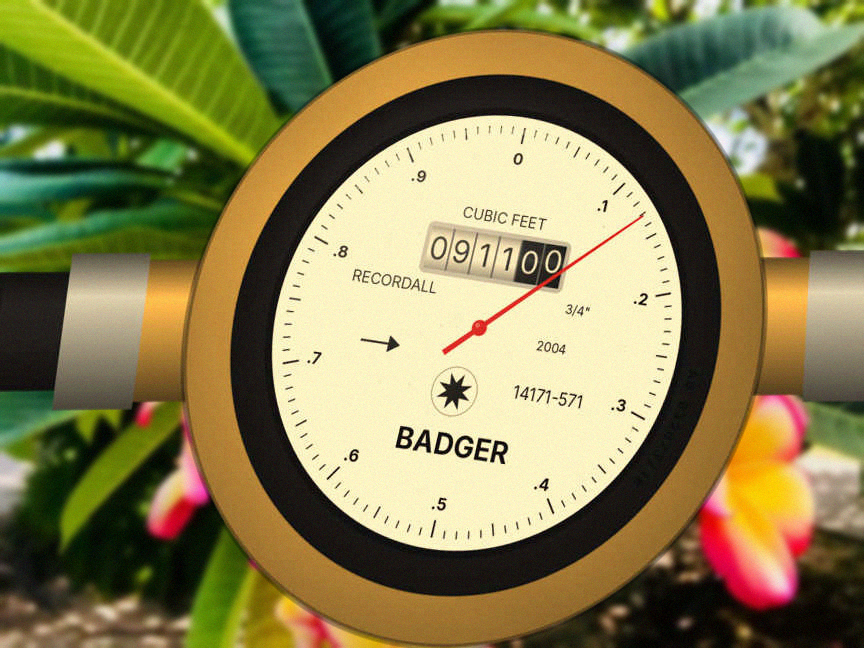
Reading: {"value": 91100.13, "unit": "ft³"}
